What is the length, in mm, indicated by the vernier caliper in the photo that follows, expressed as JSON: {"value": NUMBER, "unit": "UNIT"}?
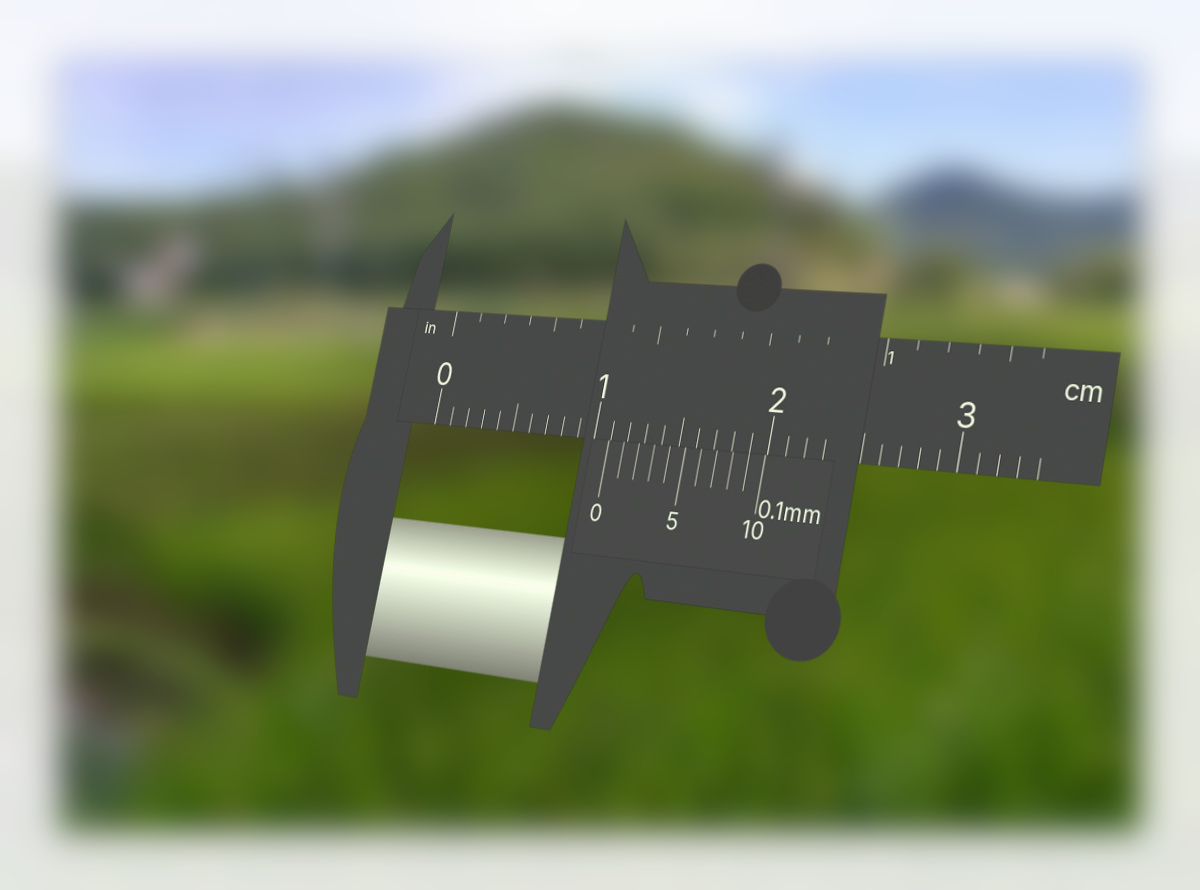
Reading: {"value": 10.9, "unit": "mm"}
